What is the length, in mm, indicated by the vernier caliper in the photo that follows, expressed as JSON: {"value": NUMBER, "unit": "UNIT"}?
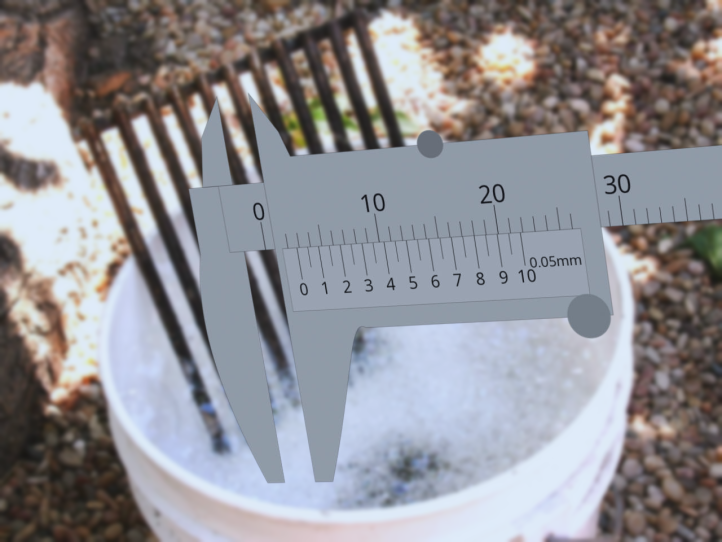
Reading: {"value": 2.8, "unit": "mm"}
